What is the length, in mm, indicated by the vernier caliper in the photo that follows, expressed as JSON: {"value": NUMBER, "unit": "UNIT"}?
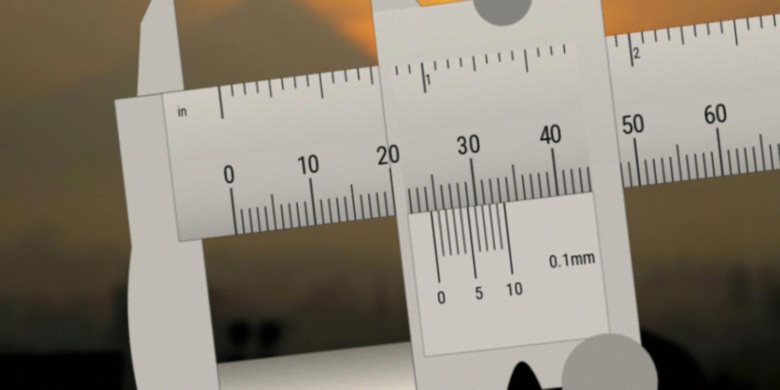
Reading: {"value": 24.4, "unit": "mm"}
